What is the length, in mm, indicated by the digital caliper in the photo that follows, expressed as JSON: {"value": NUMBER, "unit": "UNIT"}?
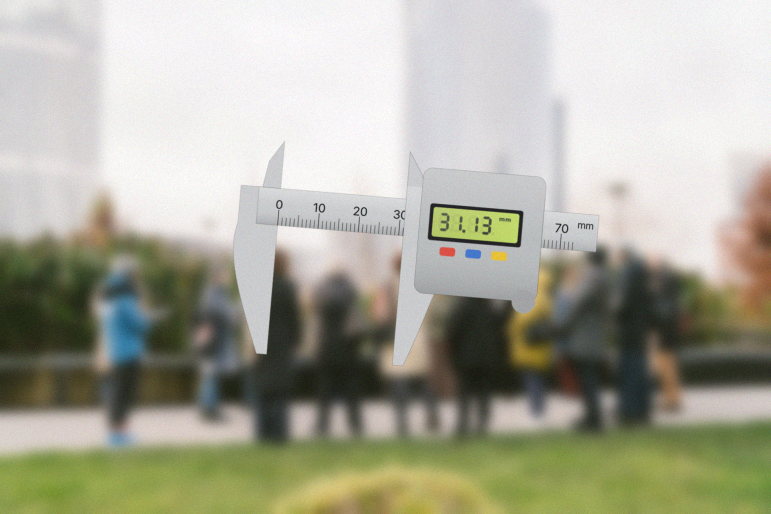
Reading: {"value": 31.13, "unit": "mm"}
